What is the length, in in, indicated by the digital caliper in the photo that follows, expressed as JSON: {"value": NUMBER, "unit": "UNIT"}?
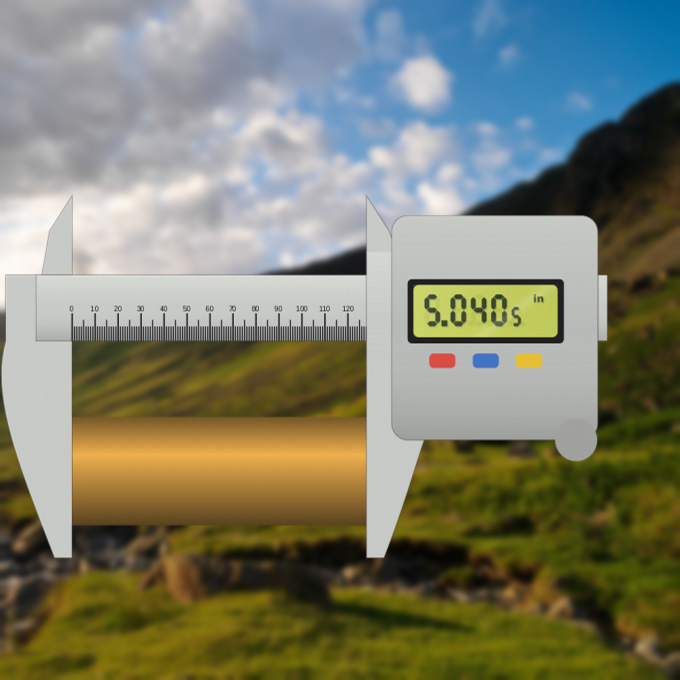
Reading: {"value": 5.0405, "unit": "in"}
